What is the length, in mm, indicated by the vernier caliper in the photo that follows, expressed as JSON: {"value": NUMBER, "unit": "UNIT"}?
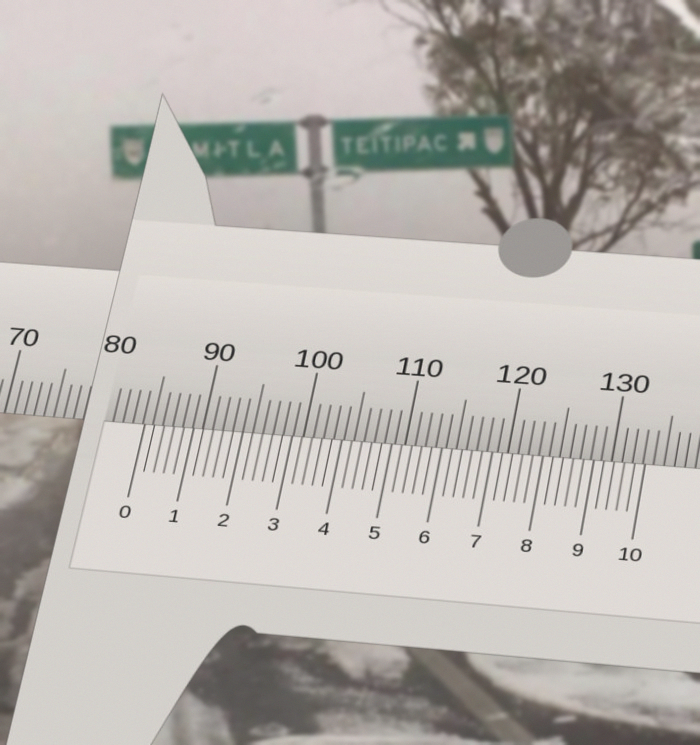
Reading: {"value": 84.2, "unit": "mm"}
